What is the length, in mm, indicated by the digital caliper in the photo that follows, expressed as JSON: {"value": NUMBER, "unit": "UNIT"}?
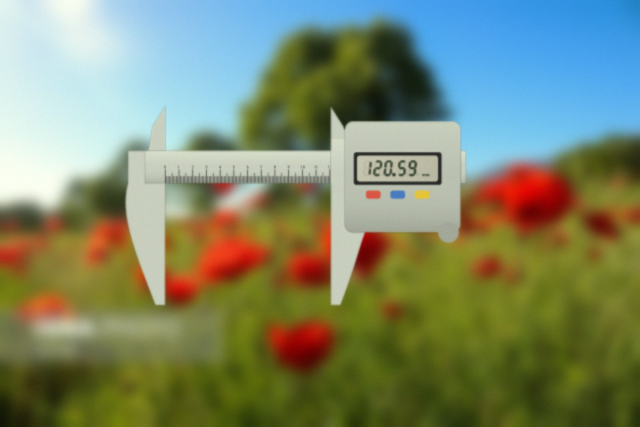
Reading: {"value": 120.59, "unit": "mm"}
